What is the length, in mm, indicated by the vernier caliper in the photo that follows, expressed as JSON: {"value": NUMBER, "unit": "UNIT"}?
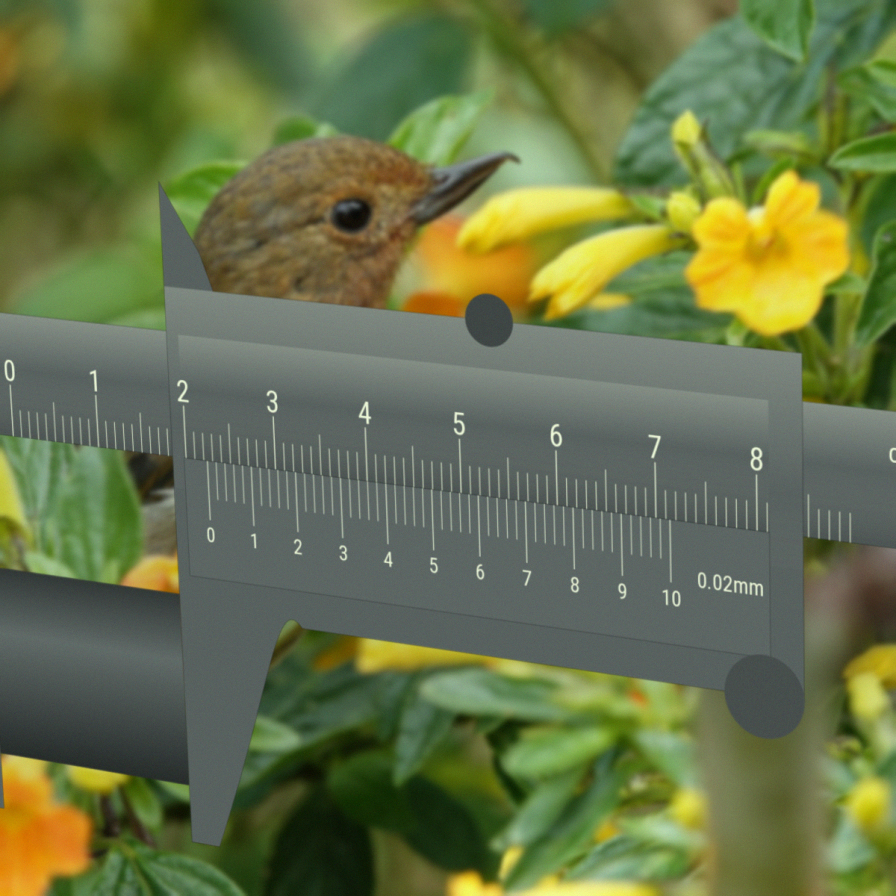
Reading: {"value": 22.4, "unit": "mm"}
